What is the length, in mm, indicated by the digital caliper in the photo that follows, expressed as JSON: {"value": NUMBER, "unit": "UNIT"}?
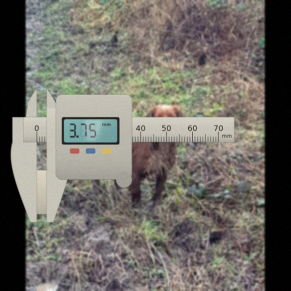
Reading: {"value": 3.75, "unit": "mm"}
